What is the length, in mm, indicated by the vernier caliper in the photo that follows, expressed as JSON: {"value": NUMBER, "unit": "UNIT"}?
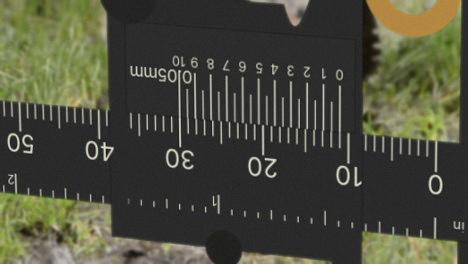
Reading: {"value": 11.0, "unit": "mm"}
